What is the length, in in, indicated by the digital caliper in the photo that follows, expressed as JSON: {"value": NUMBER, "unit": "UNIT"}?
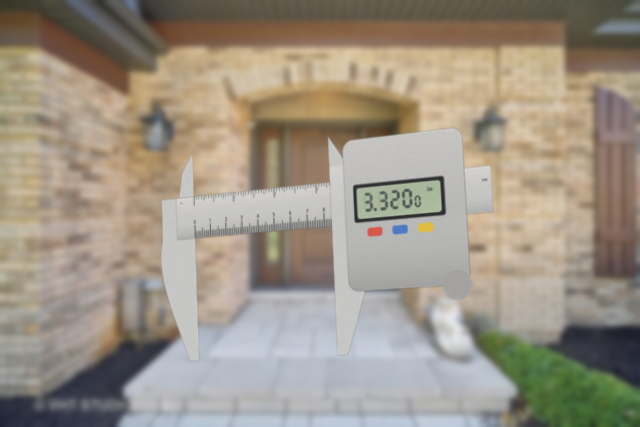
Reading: {"value": 3.3200, "unit": "in"}
